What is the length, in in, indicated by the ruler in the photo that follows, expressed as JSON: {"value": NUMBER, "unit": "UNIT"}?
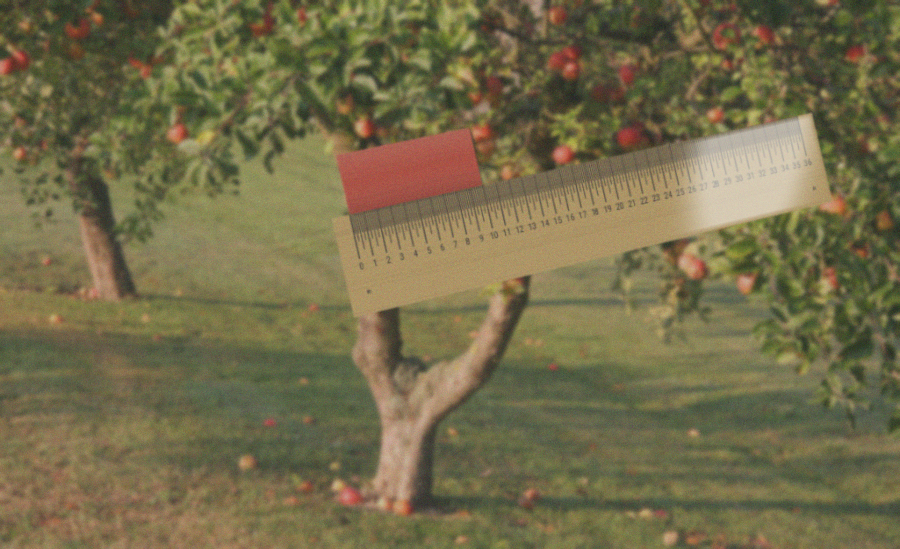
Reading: {"value": 10, "unit": "in"}
